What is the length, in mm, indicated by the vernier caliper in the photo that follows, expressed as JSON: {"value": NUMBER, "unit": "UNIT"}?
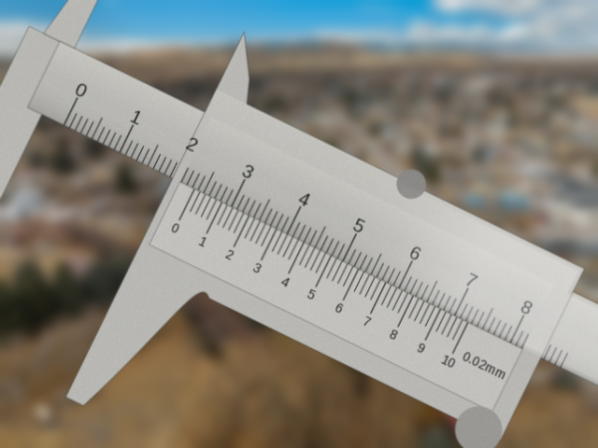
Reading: {"value": 23.4, "unit": "mm"}
